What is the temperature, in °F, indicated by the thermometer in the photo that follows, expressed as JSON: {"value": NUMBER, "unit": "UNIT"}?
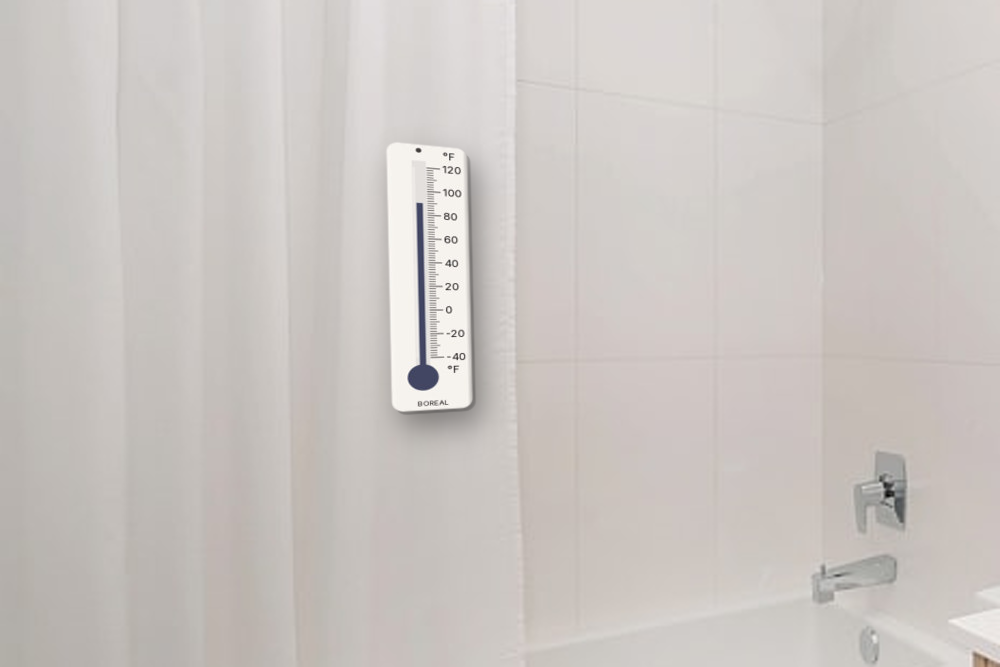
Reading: {"value": 90, "unit": "°F"}
